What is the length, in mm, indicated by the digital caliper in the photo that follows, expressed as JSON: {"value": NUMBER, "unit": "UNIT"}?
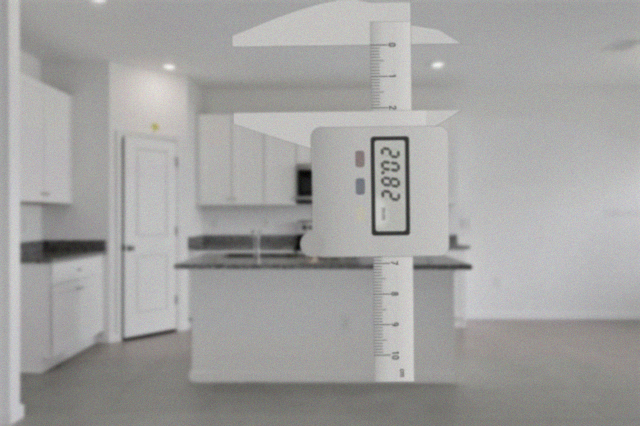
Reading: {"value": 20.82, "unit": "mm"}
